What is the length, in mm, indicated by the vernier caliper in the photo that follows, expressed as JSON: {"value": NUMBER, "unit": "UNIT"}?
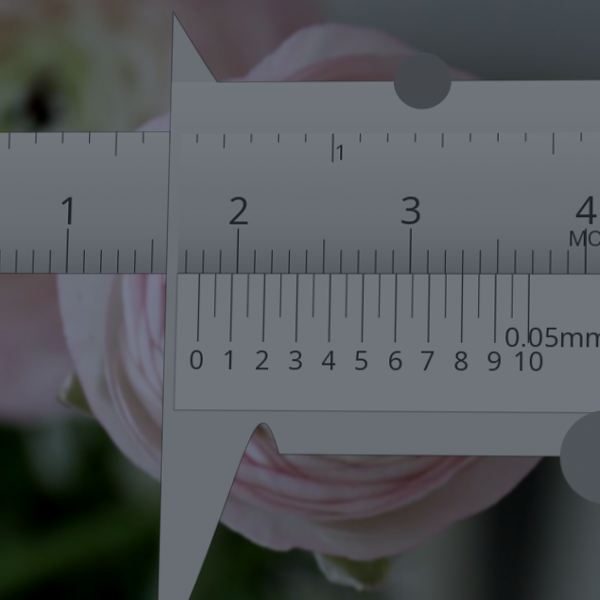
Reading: {"value": 17.8, "unit": "mm"}
